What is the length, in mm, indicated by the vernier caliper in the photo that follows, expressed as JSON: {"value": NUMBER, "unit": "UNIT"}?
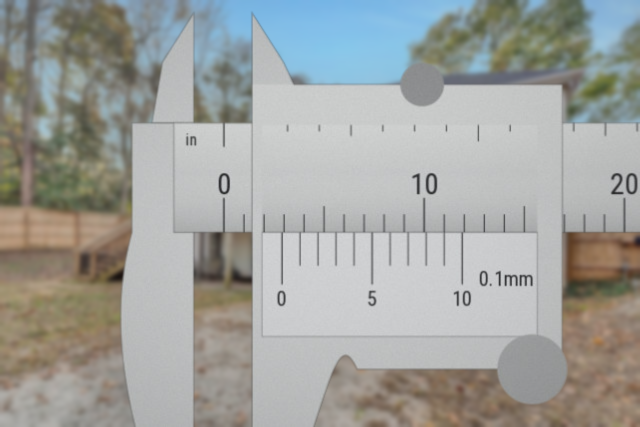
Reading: {"value": 2.9, "unit": "mm"}
